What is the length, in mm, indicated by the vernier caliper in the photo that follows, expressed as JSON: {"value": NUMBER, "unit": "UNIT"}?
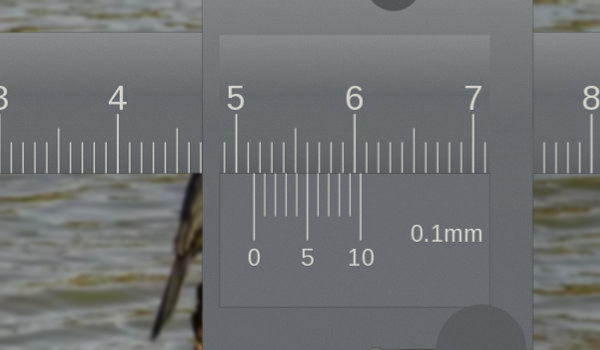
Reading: {"value": 51.5, "unit": "mm"}
